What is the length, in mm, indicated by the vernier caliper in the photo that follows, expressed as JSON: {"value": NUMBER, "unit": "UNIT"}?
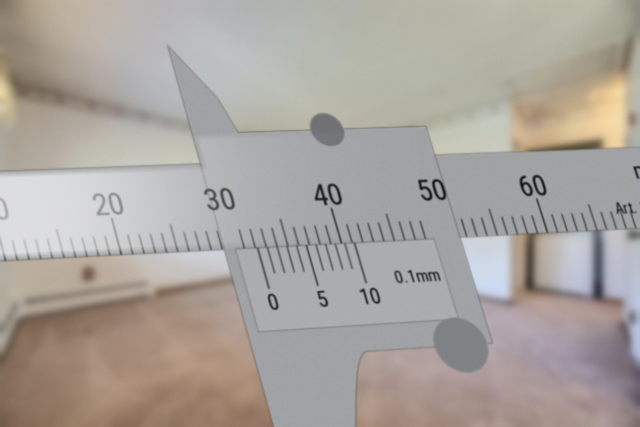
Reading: {"value": 32.2, "unit": "mm"}
